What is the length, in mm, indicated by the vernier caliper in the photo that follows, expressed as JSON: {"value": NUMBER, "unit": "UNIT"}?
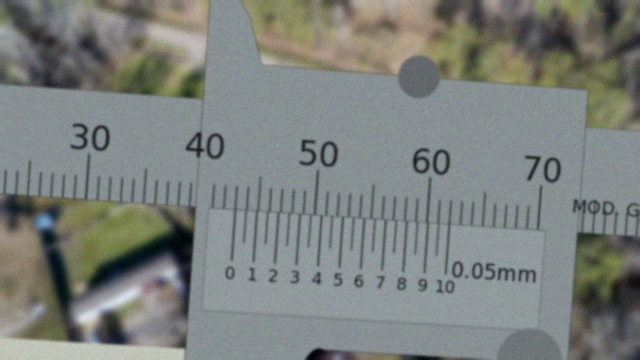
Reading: {"value": 43.0, "unit": "mm"}
